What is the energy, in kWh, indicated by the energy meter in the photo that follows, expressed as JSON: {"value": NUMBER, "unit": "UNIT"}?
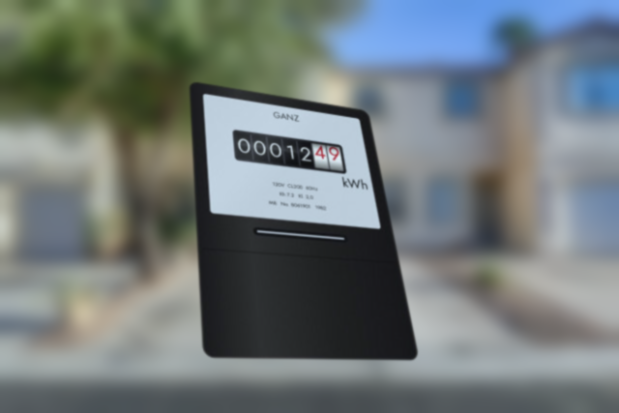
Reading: {"value": 12.49, "unit": "kWh"}
